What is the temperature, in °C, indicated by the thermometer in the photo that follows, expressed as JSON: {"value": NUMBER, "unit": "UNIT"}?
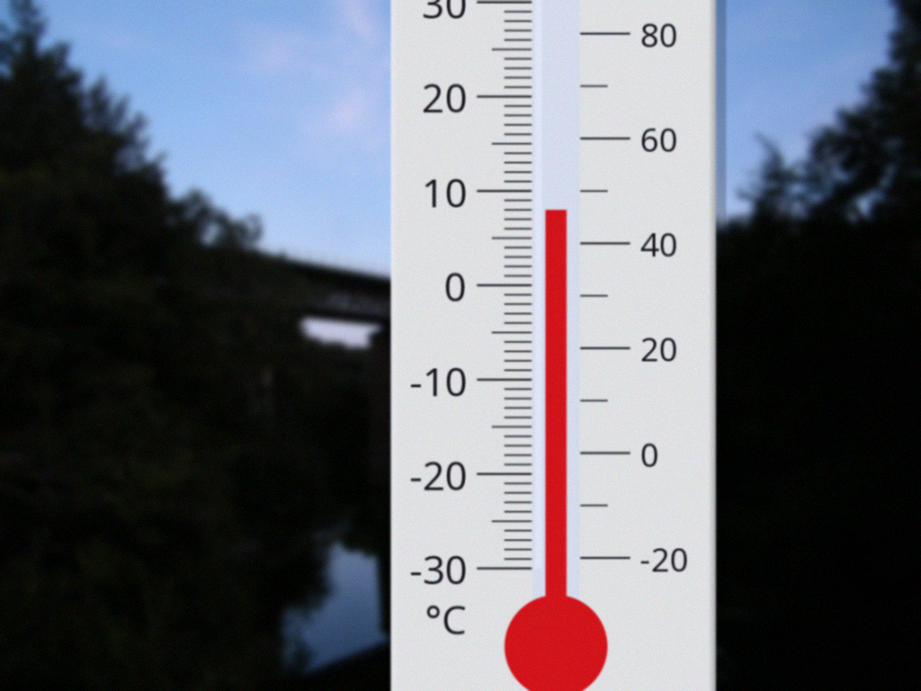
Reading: {"value": 8, "unit": "°C"}
